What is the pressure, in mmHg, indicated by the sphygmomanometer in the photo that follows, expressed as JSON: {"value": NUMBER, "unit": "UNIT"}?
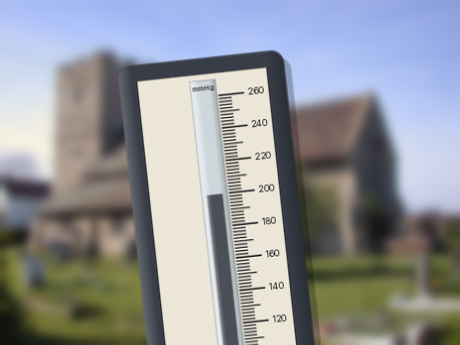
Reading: {"value": 200, "unit": "mmHg"}
